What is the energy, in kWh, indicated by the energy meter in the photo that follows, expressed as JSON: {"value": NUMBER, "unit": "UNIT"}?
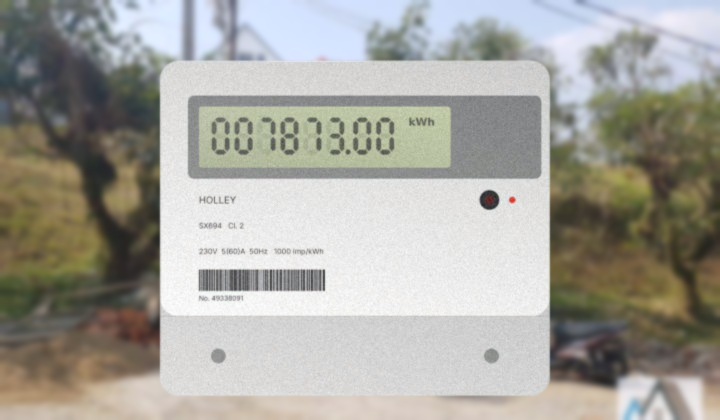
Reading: {"value": 7873.00, "unit": "kWh"}
